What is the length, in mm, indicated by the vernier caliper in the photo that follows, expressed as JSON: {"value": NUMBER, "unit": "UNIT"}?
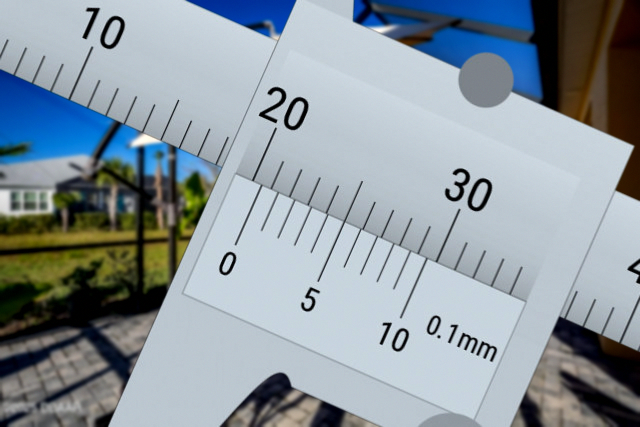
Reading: {"value": 20.5, "unit": "mm"}
